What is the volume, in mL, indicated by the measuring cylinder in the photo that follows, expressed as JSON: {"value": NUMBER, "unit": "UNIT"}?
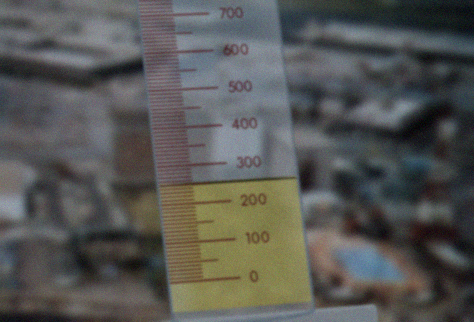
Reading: {"value": 250, "unit": "mL"}
